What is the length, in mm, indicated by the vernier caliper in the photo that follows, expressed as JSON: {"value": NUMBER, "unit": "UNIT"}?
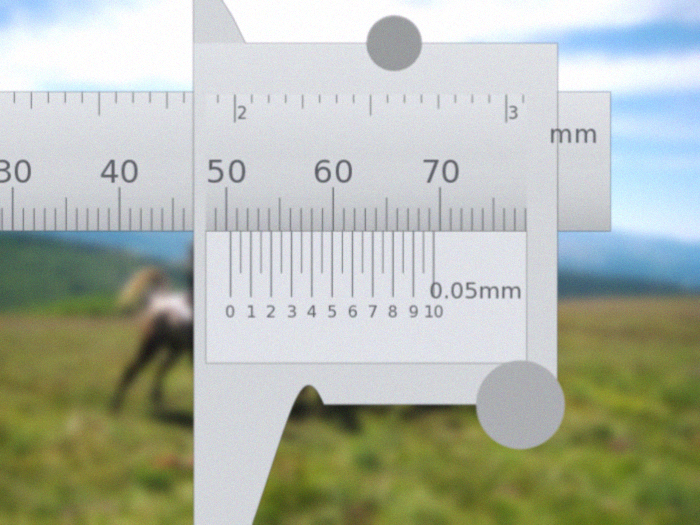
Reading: {"value": 50.4, "unit": "mm"}
